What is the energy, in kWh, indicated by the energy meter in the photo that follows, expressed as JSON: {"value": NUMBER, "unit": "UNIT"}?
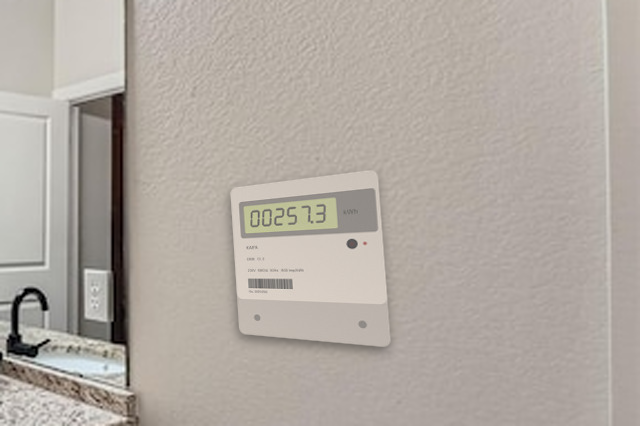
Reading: {"value": 257.3, "unit": "kWh"}
